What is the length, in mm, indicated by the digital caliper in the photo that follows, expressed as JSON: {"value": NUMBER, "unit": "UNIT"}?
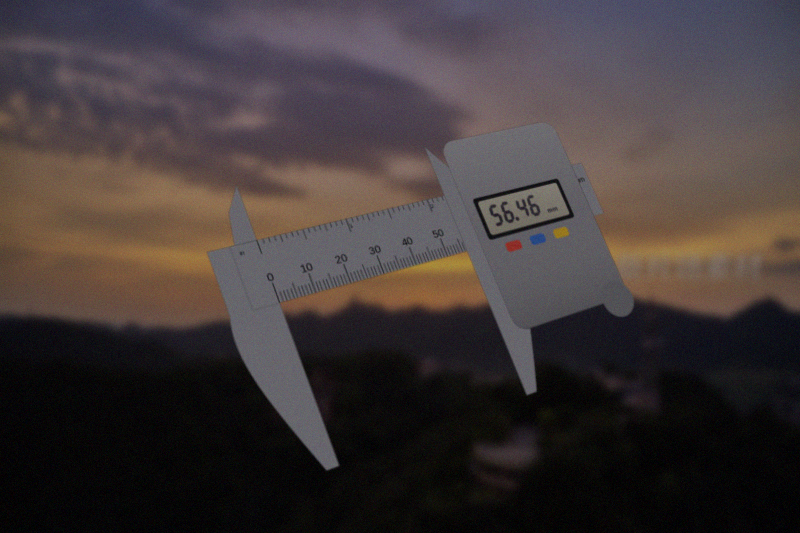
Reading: {"value": 56.46, "unit": "mm"}
